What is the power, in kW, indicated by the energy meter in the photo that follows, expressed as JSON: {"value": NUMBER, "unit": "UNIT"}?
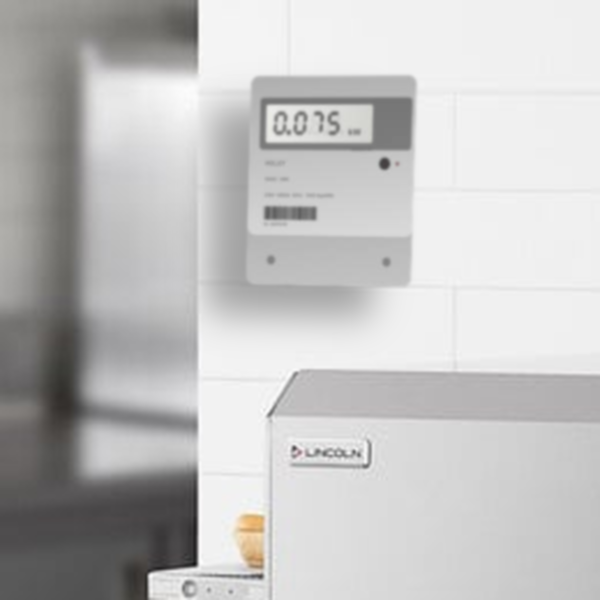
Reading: {"value": 0.075, "unit": "kW"}
